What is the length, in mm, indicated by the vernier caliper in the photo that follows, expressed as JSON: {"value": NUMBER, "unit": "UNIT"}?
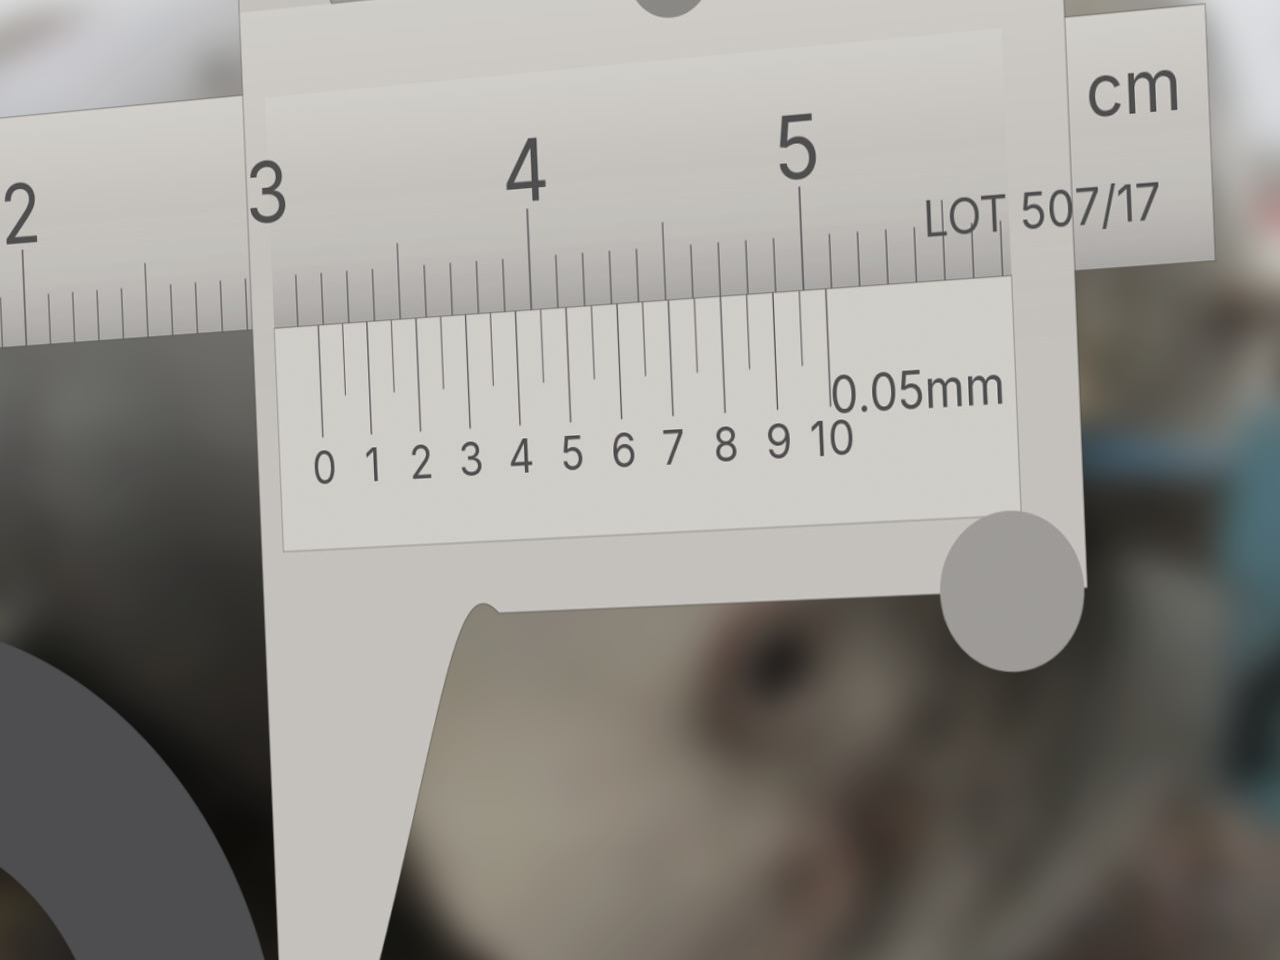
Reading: {"value": 31.80, "unit": "mm"}
